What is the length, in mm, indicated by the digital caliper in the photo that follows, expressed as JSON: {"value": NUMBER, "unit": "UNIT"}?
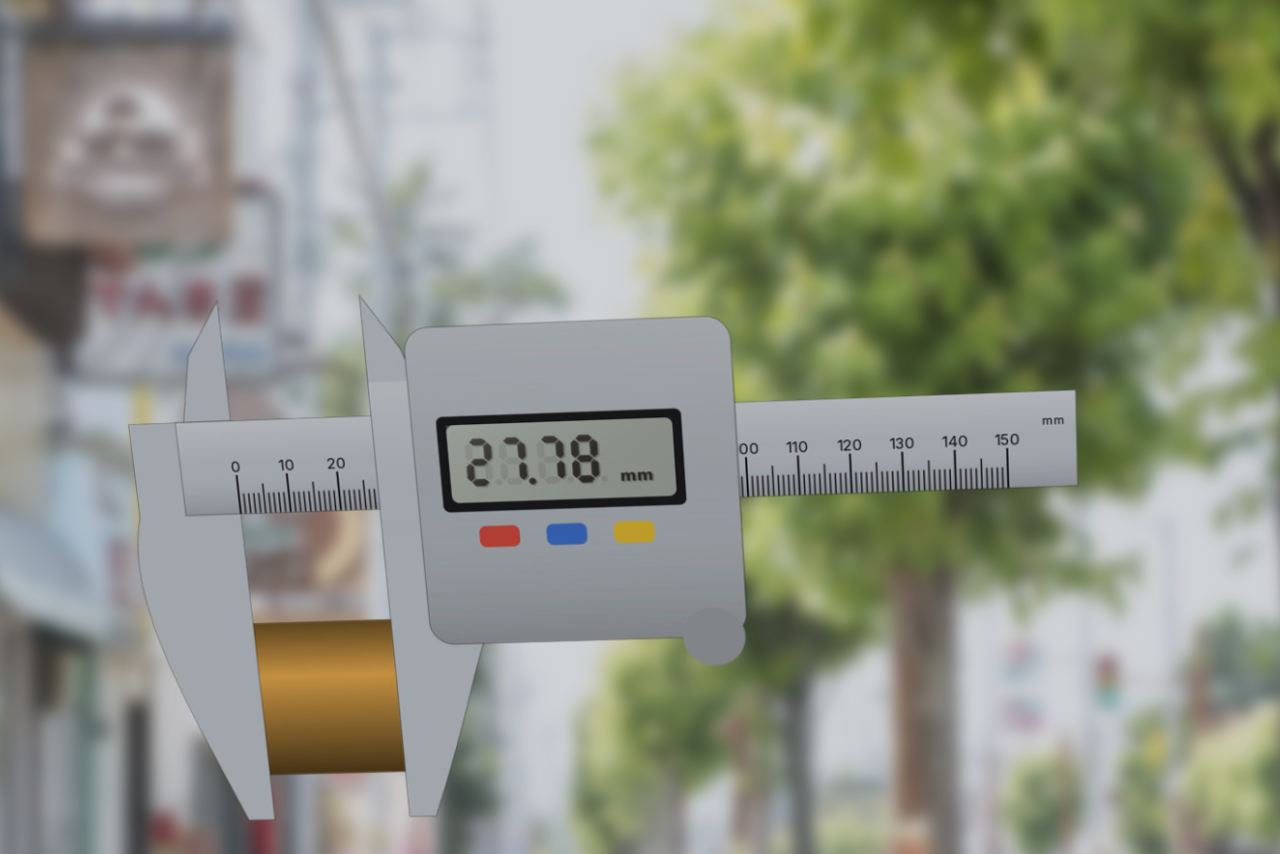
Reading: {"value": 27.78, "unit": "mm"}
